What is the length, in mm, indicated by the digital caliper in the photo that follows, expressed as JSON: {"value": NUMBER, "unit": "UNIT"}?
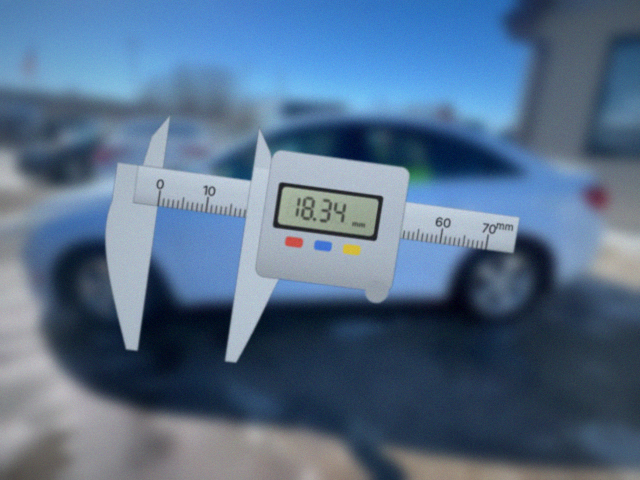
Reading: {"value": 18.34, "unit": "mm"}
